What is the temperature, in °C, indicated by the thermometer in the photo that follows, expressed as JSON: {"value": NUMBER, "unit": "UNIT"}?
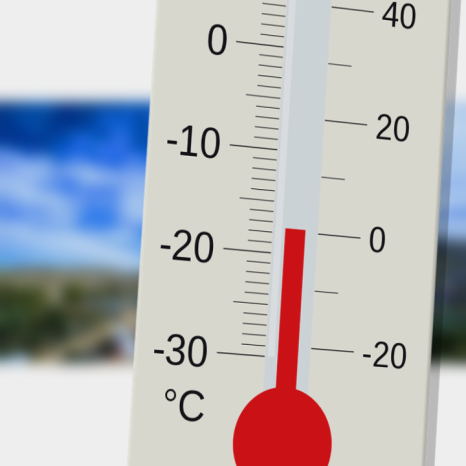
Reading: {"value": -17.5, "unit": "°C"}
